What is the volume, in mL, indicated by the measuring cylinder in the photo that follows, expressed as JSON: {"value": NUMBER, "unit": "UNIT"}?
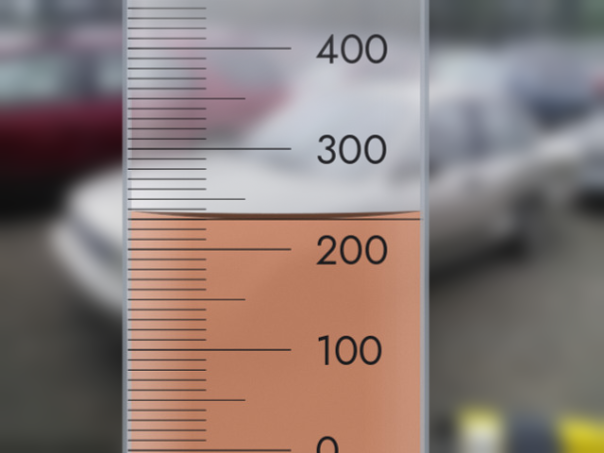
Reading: {"value": 230, "unit": "mL"}
